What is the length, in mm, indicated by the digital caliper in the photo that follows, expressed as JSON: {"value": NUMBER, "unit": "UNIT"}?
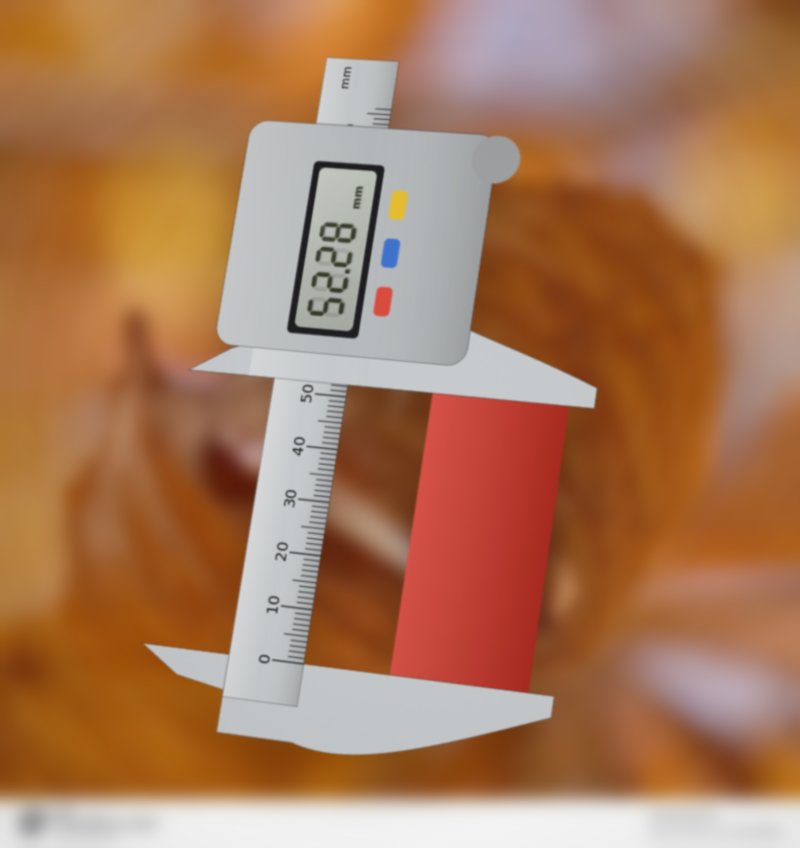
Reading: {"value": 52.28, "unit": "mm"}
